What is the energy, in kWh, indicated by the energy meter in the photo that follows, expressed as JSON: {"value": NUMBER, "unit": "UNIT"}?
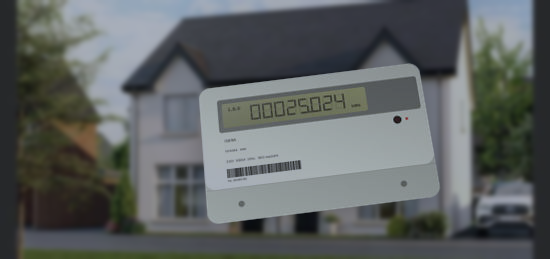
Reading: {"value": 25.024, "unit": "kWh"}
